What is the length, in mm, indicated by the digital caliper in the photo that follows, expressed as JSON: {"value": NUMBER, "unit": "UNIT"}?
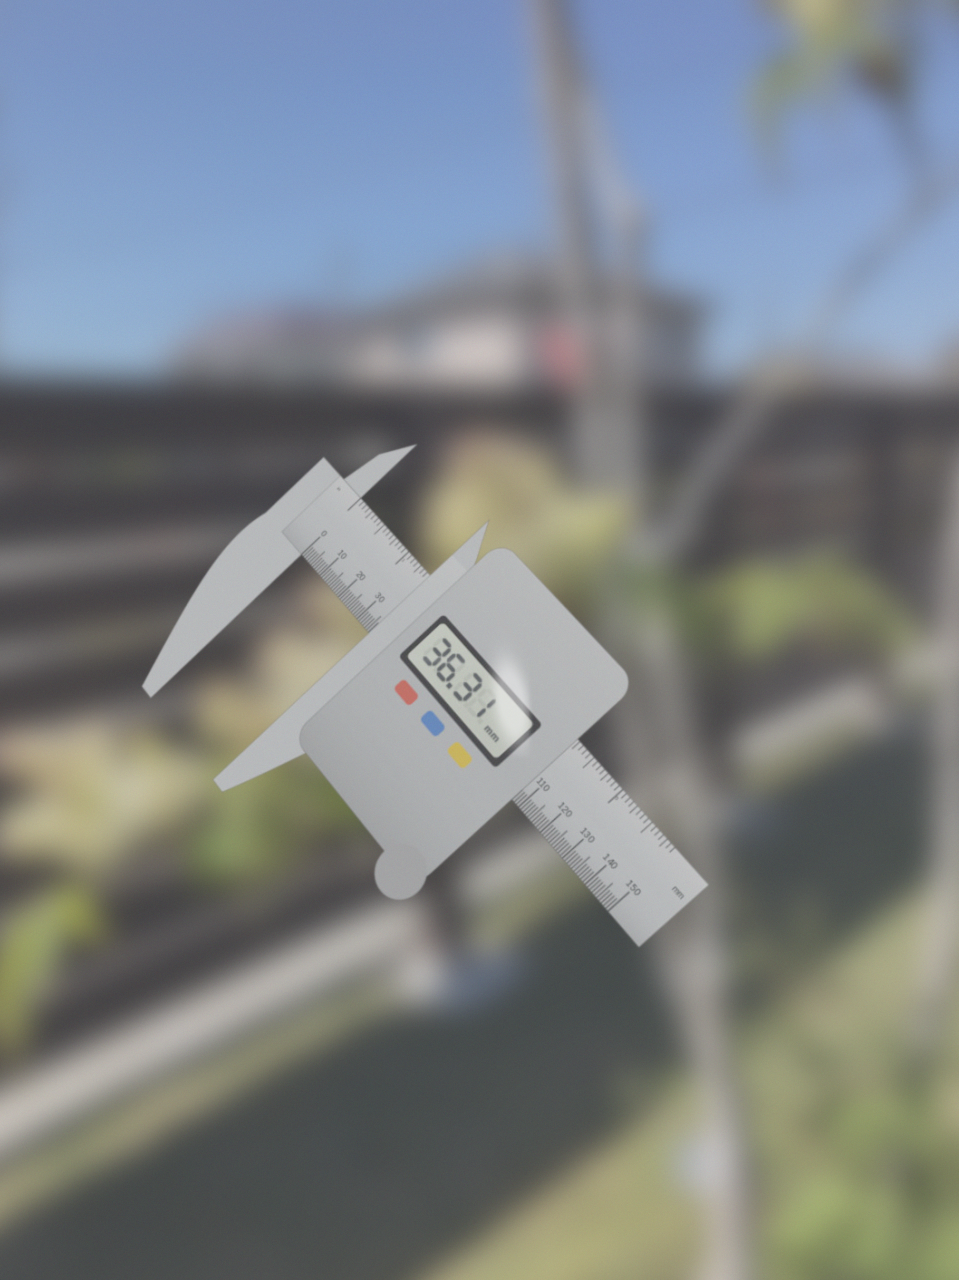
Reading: {"value": 36.31, "unit": "mm"}
